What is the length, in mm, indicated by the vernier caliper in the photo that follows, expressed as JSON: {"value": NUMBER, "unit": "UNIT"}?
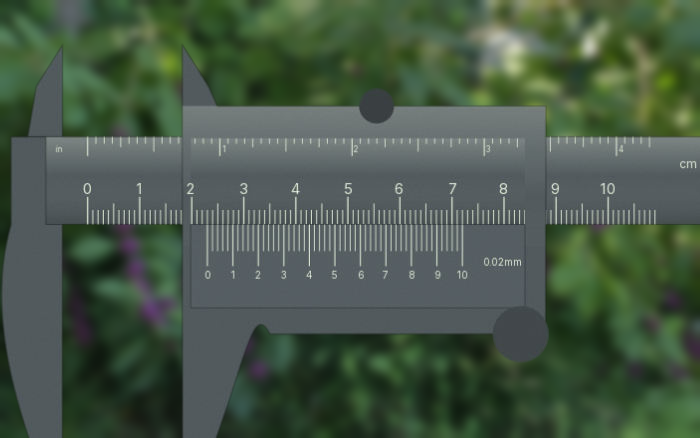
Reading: {"value": 23.0, "unit": "mm"}
